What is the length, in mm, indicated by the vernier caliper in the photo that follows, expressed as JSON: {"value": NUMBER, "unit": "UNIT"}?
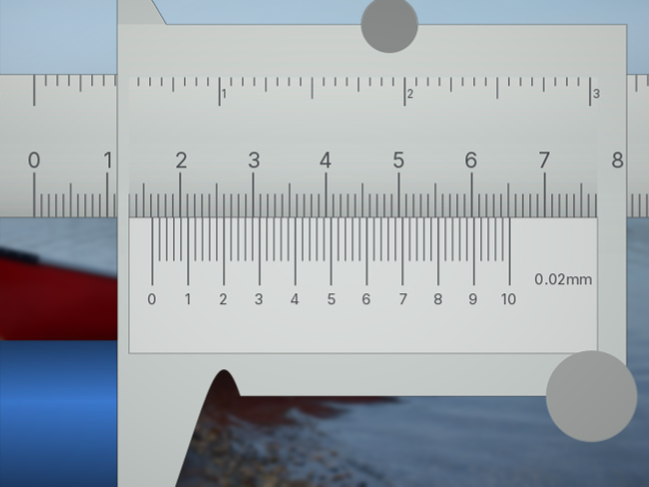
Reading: {"value": 16.2, "unit": "mm"}
